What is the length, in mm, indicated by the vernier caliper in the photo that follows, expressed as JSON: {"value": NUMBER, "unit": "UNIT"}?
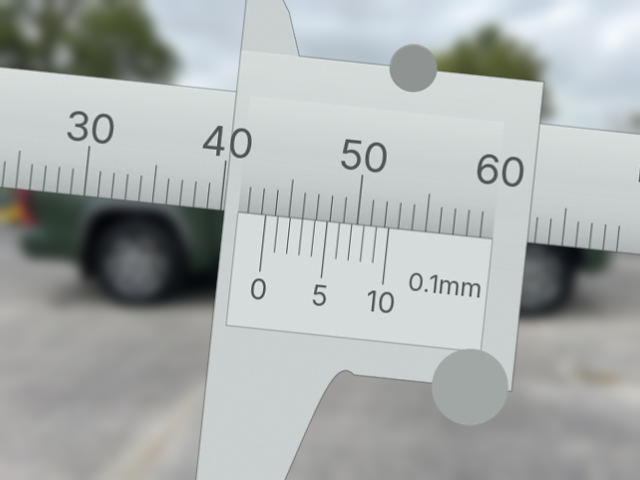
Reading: {"value": 43.3, "unit": "mm"}
